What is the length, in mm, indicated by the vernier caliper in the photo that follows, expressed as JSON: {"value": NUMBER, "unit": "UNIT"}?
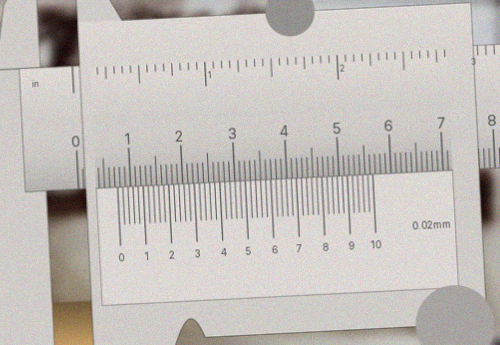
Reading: {"value": 7.5, "unit": "mm"}
